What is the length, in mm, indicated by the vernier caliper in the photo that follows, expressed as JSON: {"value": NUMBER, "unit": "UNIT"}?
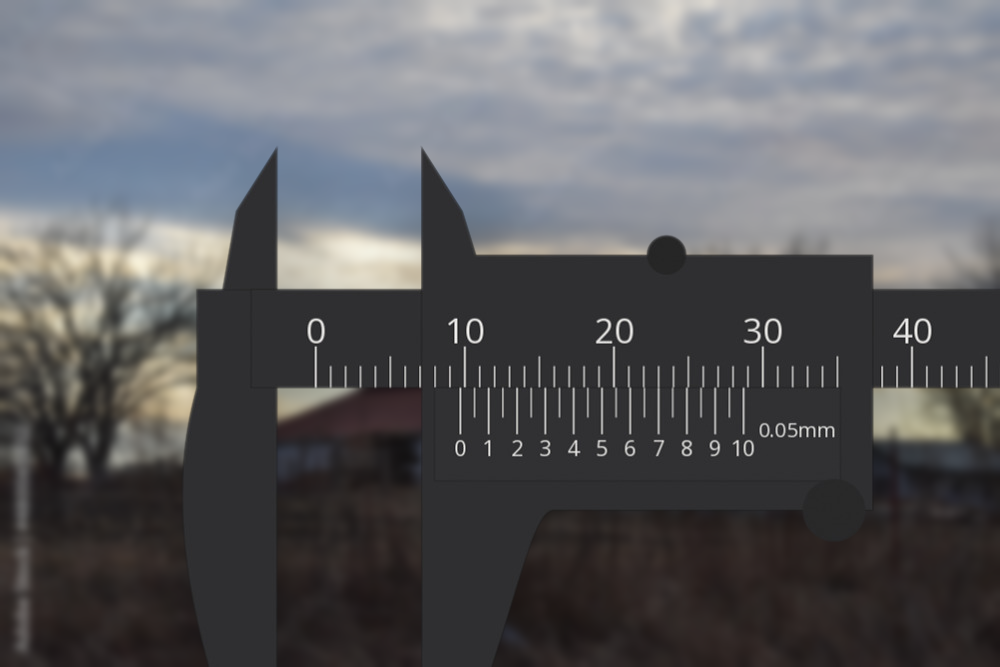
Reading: {"value": 9.7, "unit": "mm"}
